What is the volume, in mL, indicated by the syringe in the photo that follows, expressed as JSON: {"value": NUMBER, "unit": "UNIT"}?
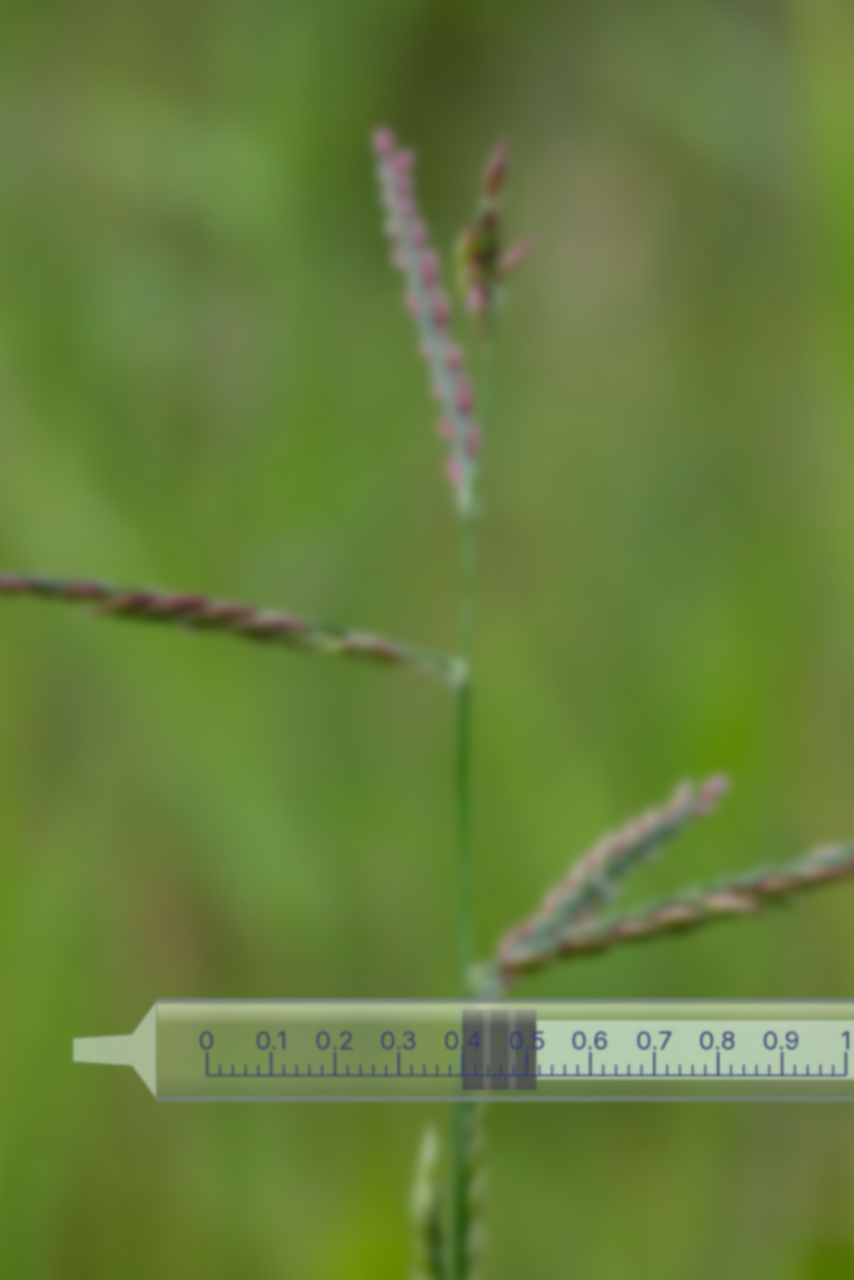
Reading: {"value": 0.4, "unit": "mL"}
